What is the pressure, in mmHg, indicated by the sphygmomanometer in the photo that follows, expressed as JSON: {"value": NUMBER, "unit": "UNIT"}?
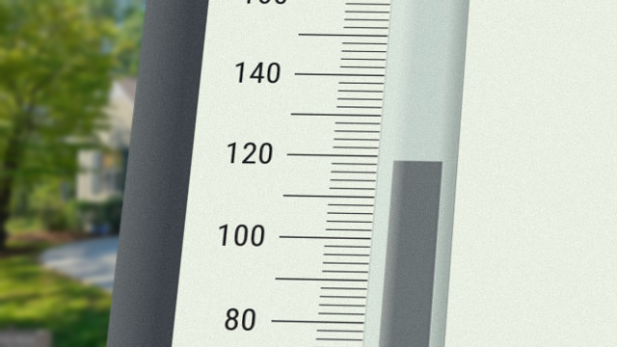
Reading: {"value": 119, "unit": "mmHg"}
